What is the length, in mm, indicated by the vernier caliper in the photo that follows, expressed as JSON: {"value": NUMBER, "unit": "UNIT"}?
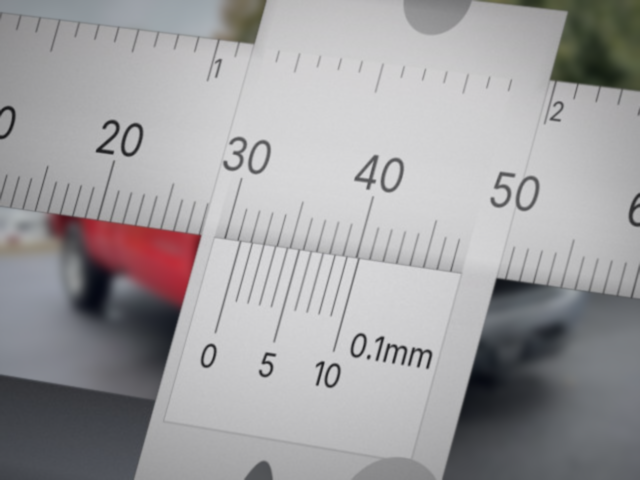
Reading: {"value": 31.2, "unit": "mm"}
